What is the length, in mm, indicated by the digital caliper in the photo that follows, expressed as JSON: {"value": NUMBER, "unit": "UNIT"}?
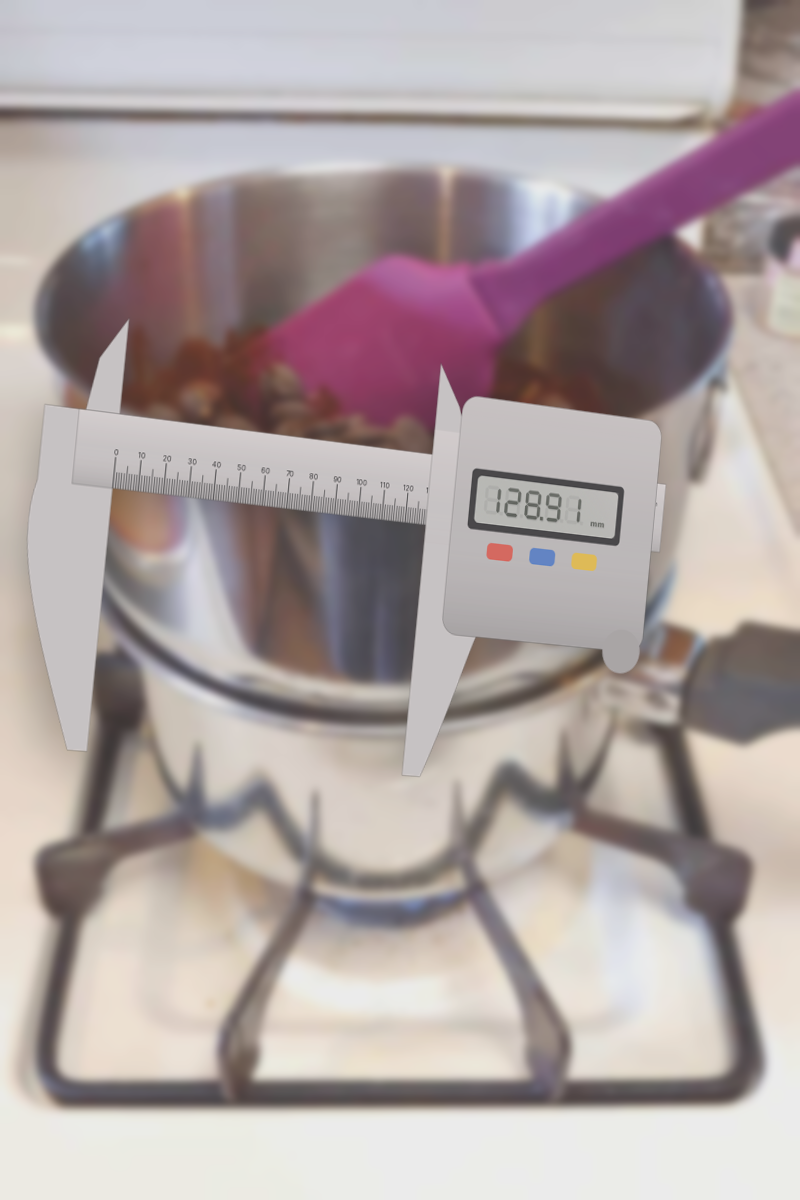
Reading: {"value": 128.91, "unit": "mm"}
